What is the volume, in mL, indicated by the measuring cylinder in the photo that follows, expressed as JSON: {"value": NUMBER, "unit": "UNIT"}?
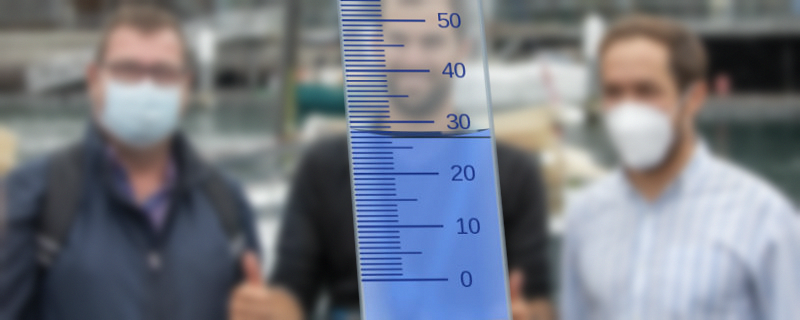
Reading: {"value": 27, "unit": "mL"}
